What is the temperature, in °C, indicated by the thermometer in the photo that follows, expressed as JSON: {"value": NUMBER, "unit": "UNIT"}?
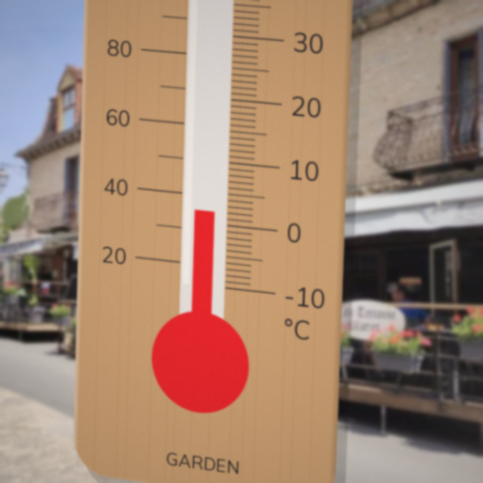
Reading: {"value": 2, "unit": "°C"}
